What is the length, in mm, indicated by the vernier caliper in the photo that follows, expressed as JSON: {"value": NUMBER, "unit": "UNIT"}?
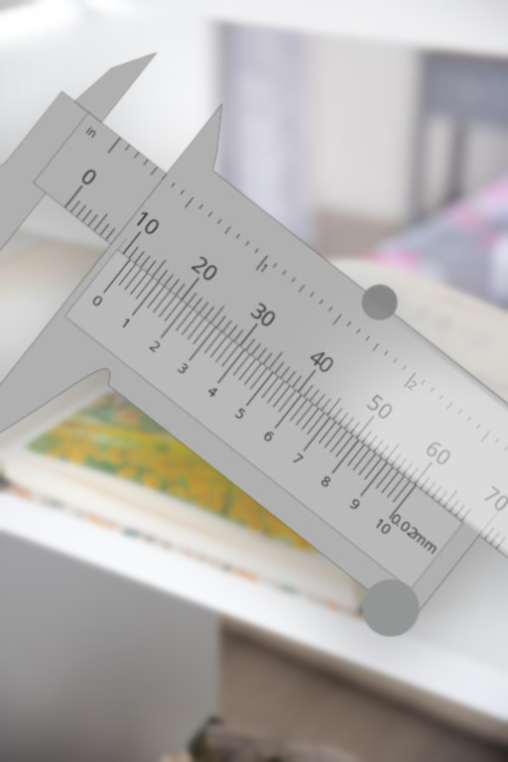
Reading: {"value": 11.2, "unit": "mm"}
